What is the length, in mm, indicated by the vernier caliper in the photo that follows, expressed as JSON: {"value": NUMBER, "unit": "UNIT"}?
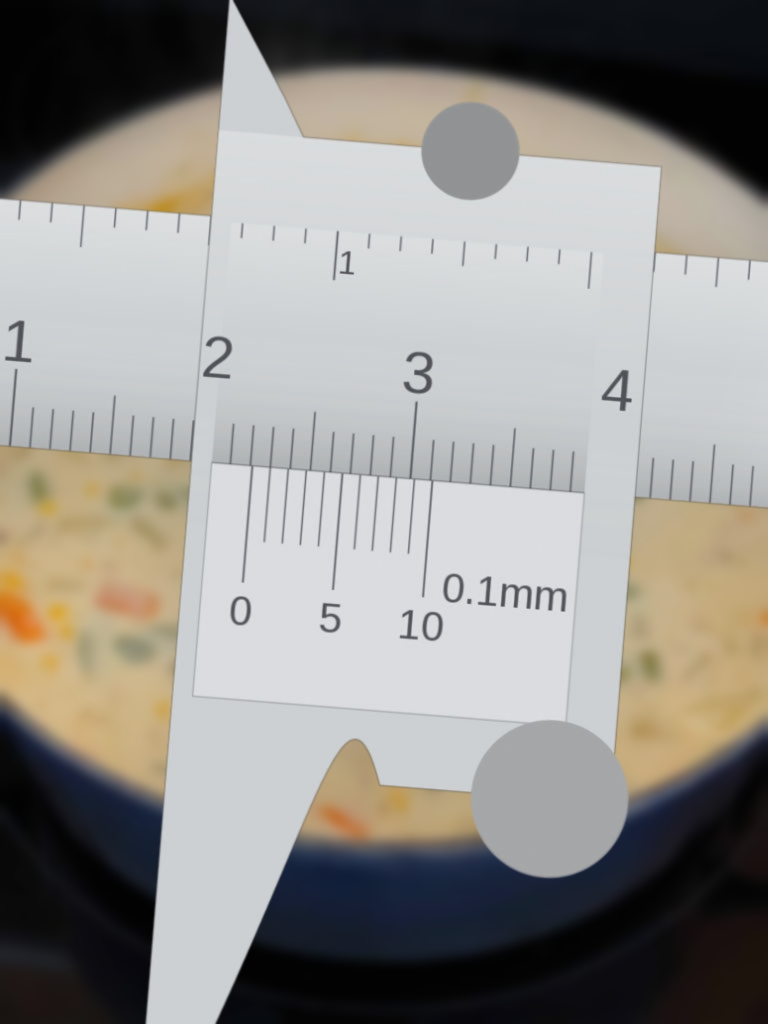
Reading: {"value": 22.1, "unit": "mm"}
